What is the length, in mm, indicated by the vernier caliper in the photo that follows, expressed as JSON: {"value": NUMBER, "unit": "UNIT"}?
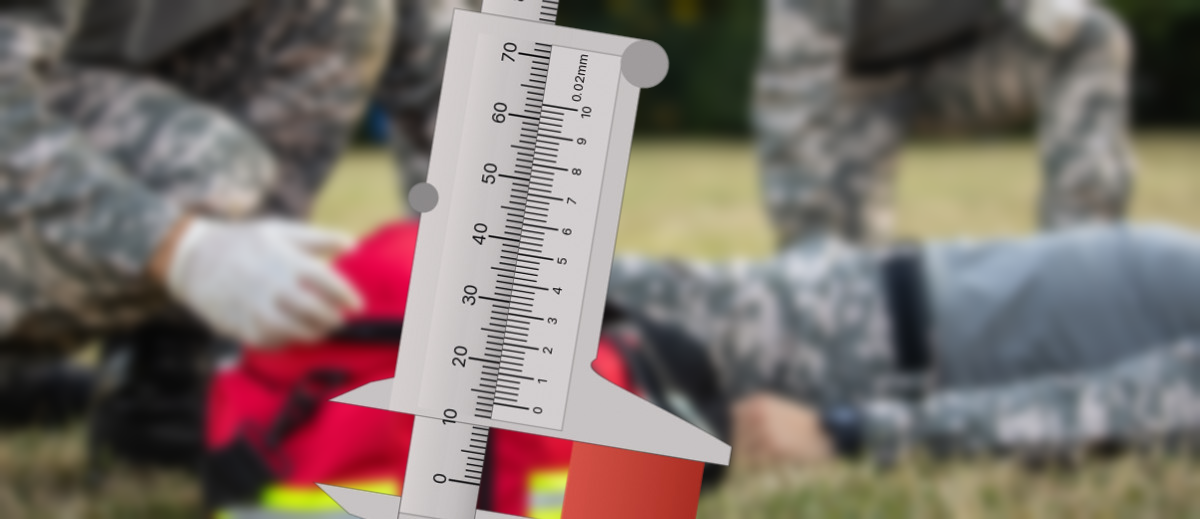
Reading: {"value": 13.4, "unit": "mm"}
